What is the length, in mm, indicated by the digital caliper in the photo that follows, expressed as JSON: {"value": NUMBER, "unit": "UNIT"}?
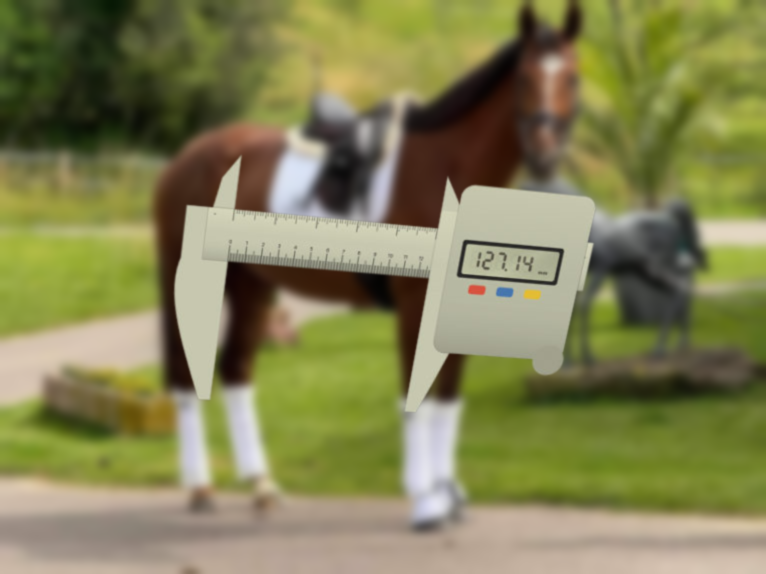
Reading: {"value": 127.14, "unit": "mm"}
